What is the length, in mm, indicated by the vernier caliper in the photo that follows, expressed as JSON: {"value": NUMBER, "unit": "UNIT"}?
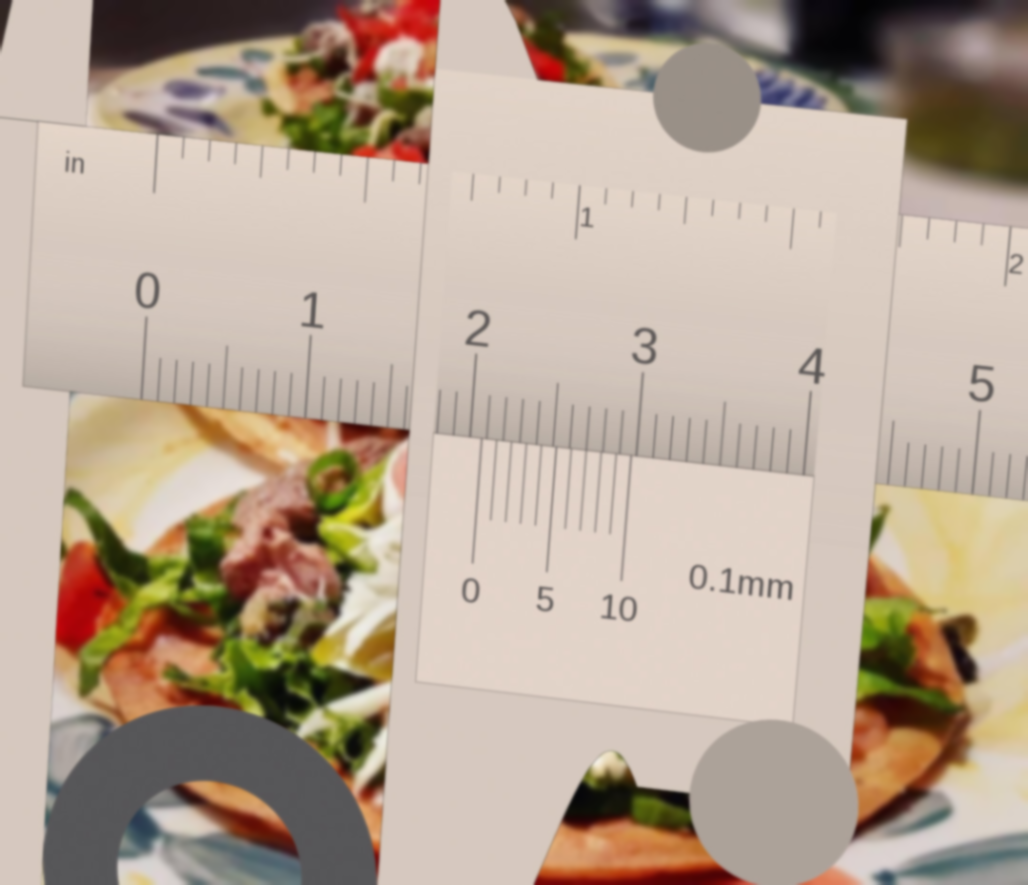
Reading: {"value": 20.7, "unit": "mm"}
